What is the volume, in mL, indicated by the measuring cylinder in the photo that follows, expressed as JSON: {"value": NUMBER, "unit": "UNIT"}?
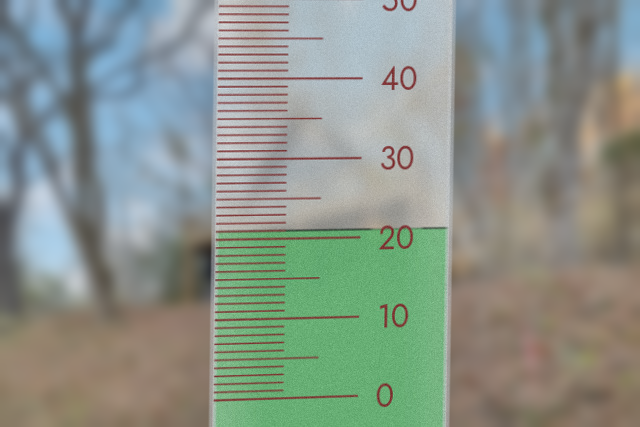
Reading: {"value": 21, "unit": "mL"}
